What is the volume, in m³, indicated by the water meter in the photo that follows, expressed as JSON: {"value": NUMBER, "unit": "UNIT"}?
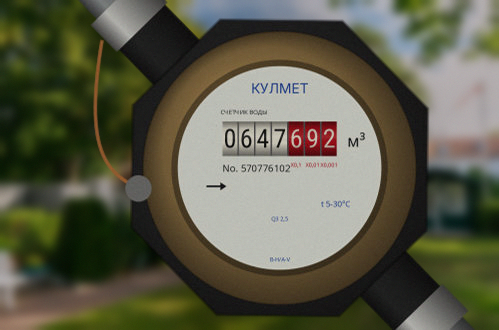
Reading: {"value": 647.692, "unit": "m³"}
